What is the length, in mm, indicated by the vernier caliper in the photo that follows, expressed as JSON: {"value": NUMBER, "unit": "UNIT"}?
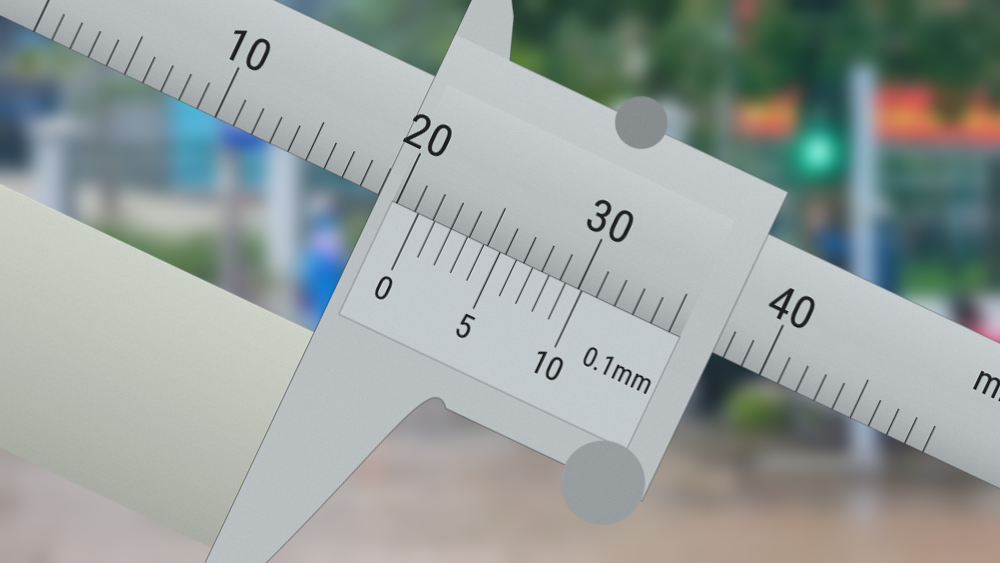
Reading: {"value": 21.2, "unit": "mm"}
